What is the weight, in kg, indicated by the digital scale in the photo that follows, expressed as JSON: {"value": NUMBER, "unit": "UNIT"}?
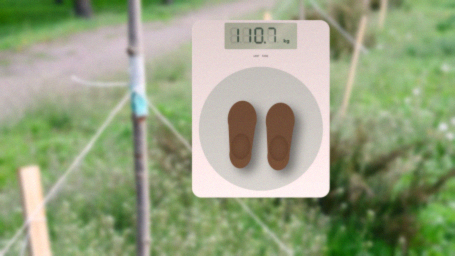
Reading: {"value": 110.7, "unit": "kg"}
